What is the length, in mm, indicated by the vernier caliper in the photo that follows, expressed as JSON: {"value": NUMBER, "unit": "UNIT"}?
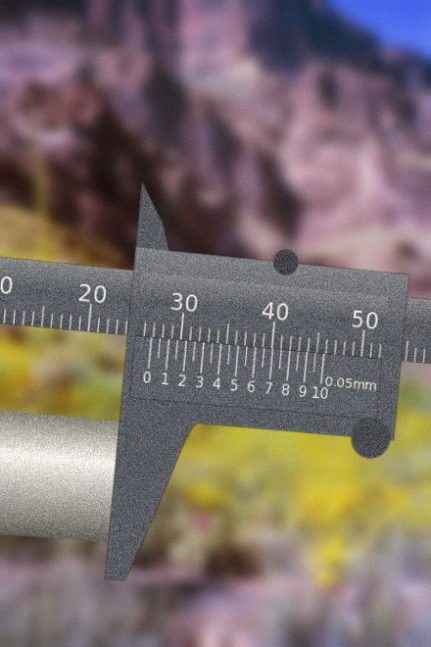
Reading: {"value": 26.8, "unit": "mm"}
